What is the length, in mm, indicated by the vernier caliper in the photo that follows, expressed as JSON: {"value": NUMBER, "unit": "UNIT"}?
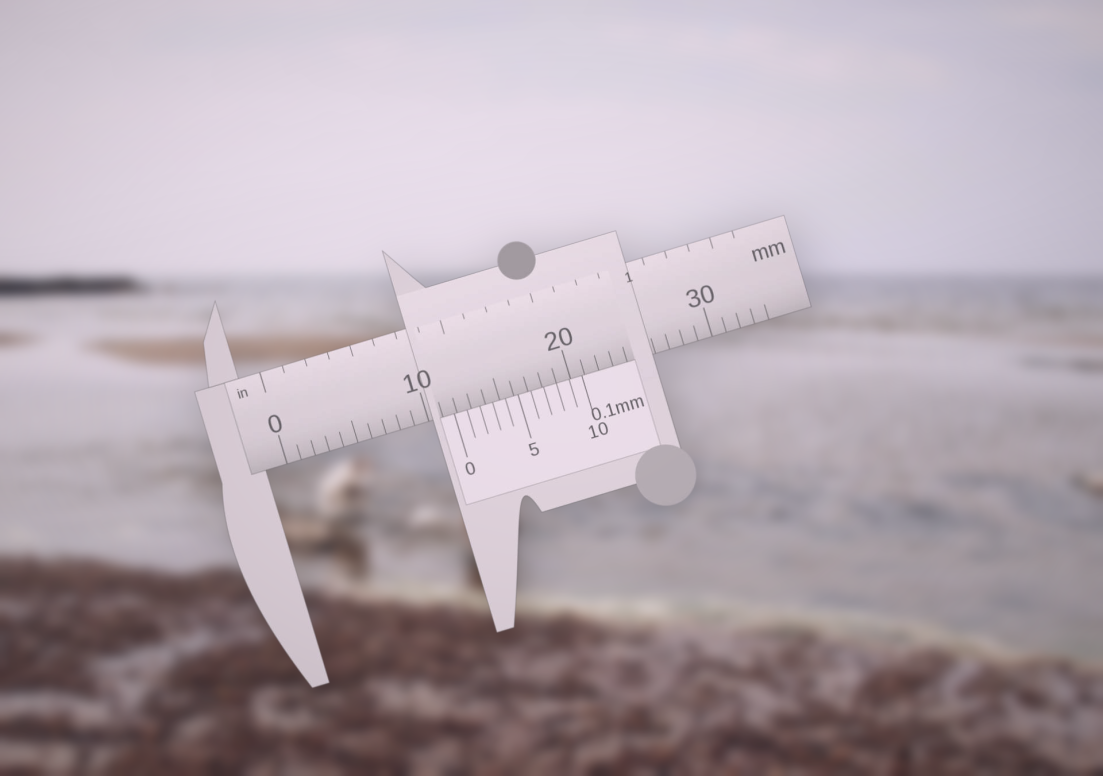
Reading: {"value": 11.8, "unit": "mm"}
